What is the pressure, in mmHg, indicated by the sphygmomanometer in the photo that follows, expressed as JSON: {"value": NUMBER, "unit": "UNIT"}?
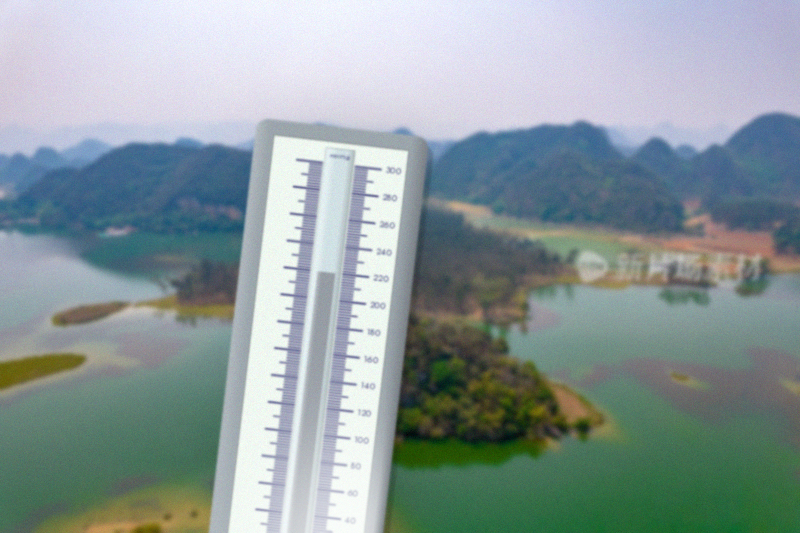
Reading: {"value": 220, "unit": "mmHg"}
